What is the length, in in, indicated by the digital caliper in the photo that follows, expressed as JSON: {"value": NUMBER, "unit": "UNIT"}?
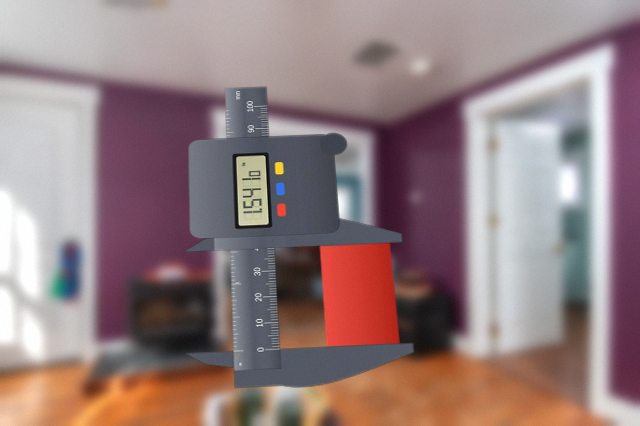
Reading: {"value": 1.5410, "unit": "in"}
